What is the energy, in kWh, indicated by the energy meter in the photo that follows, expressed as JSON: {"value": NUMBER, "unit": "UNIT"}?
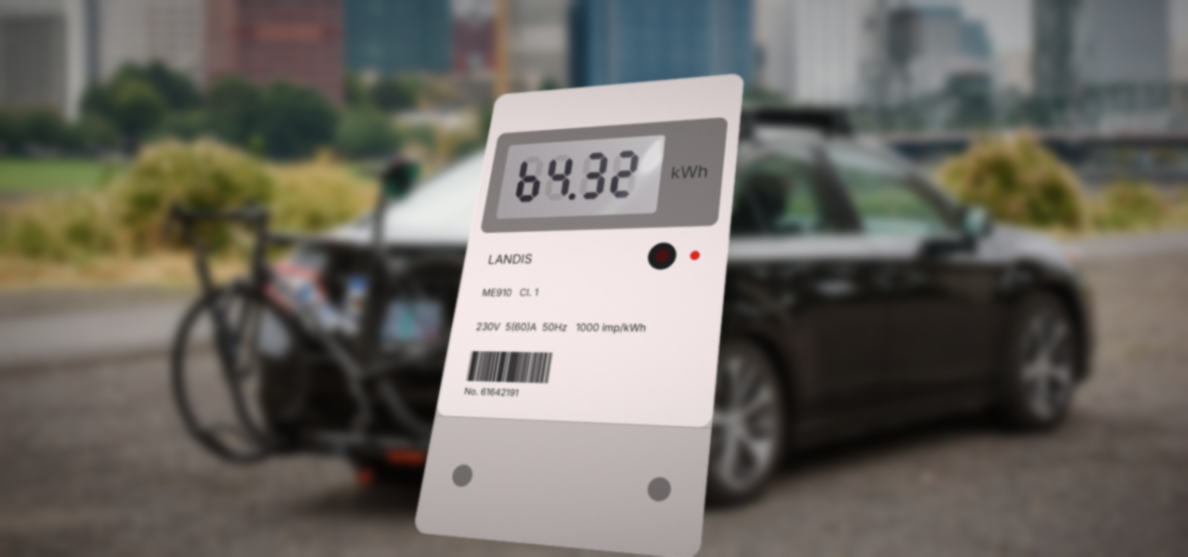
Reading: {"value": 64.32, "unit": "kWh"}
